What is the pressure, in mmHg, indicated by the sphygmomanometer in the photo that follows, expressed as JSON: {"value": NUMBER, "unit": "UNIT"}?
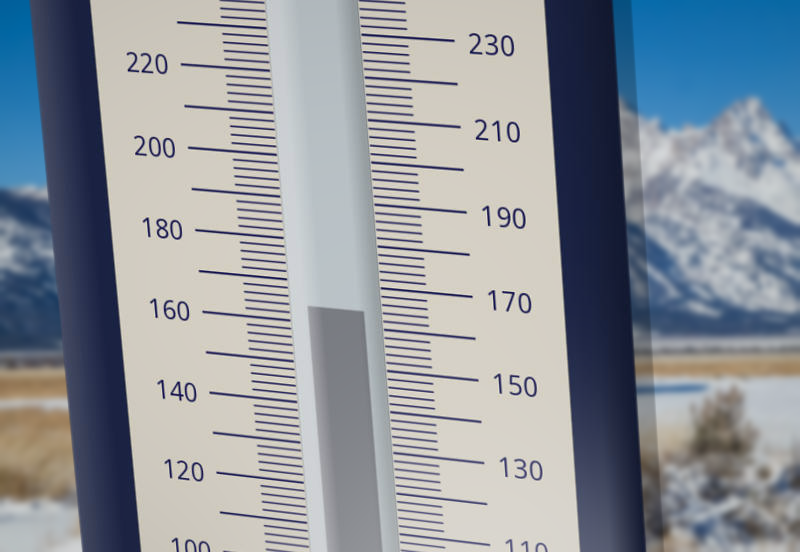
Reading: {"value": 164, "unit": "mmHg"}
